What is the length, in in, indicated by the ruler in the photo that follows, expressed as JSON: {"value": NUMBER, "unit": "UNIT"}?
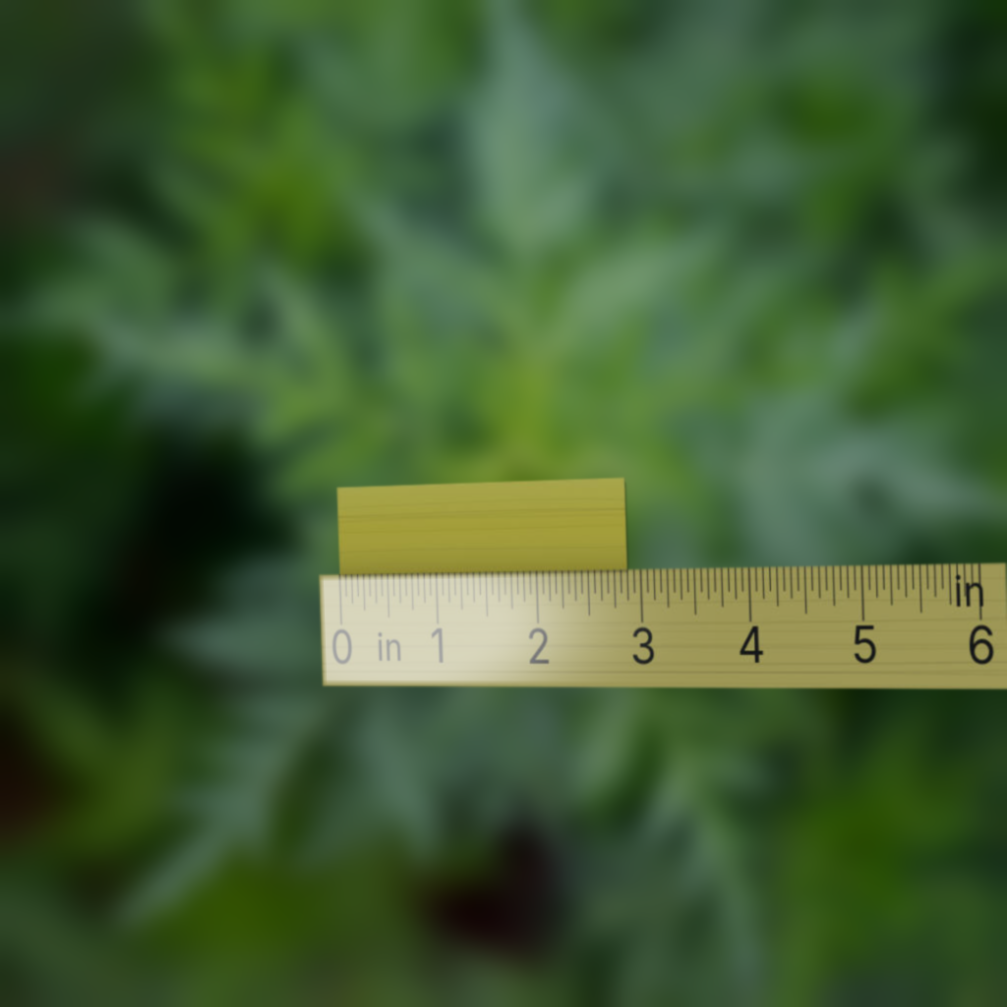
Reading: {"value": 2.875, "unit": "in"}
